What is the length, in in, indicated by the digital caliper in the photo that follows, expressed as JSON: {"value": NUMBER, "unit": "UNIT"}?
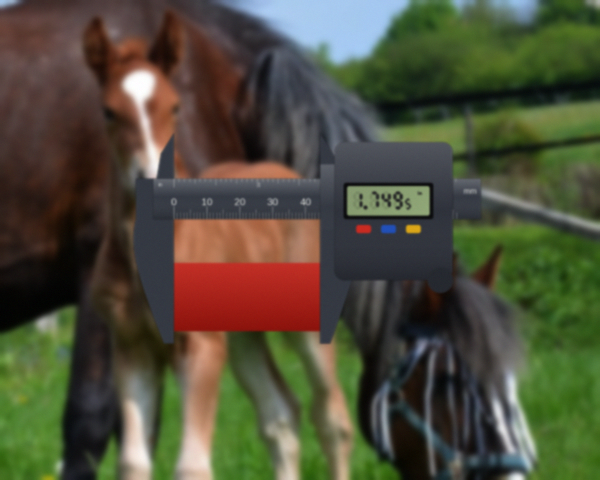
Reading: {"value": 1.7495, "unit": "in"}
